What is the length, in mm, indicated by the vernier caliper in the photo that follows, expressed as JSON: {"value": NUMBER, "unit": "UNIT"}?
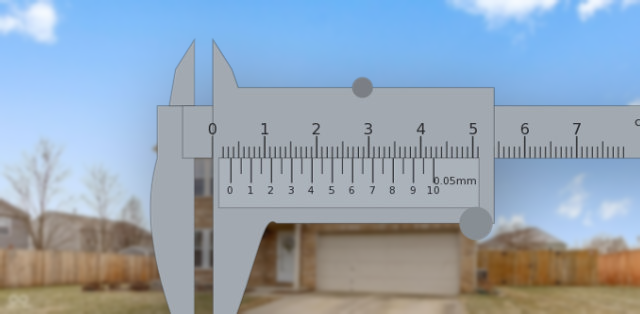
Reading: {"value": 3.5, "unit": "mm"}
